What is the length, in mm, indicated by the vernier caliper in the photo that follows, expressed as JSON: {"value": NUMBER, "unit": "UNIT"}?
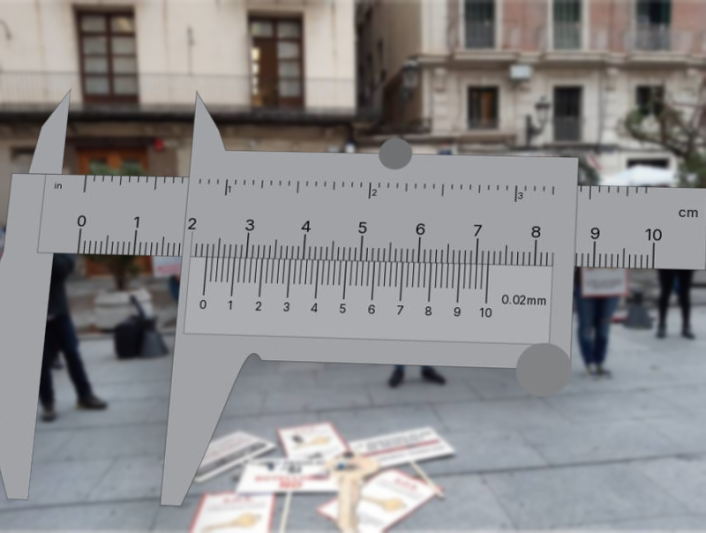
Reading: {"value": 23.0, "unit": "mm"}
